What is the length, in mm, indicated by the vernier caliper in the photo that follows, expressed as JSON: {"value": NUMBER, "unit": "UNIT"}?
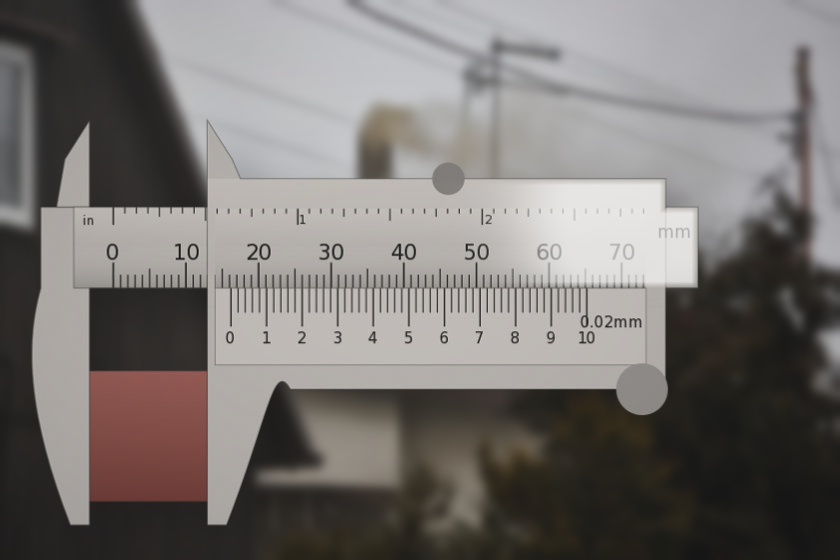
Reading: {"value": 16.2, "unit": "mm"}
